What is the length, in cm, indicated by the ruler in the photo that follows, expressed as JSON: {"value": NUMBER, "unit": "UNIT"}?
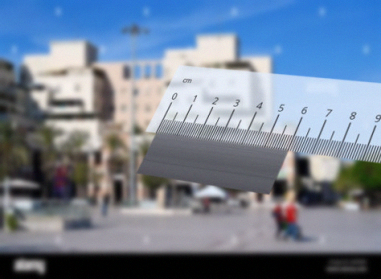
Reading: {"value": 6, "unit": "cm"}
